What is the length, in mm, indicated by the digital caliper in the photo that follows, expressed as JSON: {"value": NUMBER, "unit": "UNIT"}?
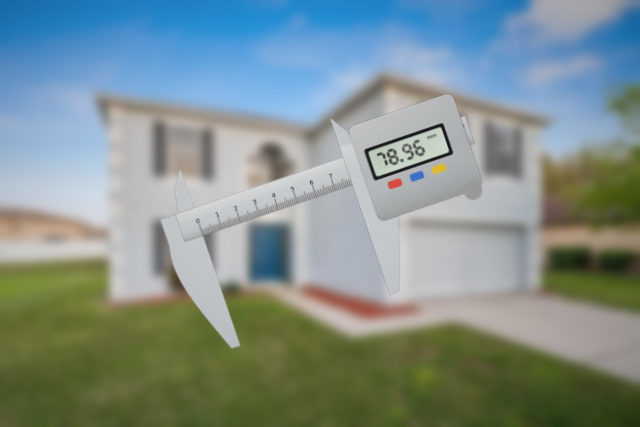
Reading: {"value": 78.96, "unit": "mm"}
